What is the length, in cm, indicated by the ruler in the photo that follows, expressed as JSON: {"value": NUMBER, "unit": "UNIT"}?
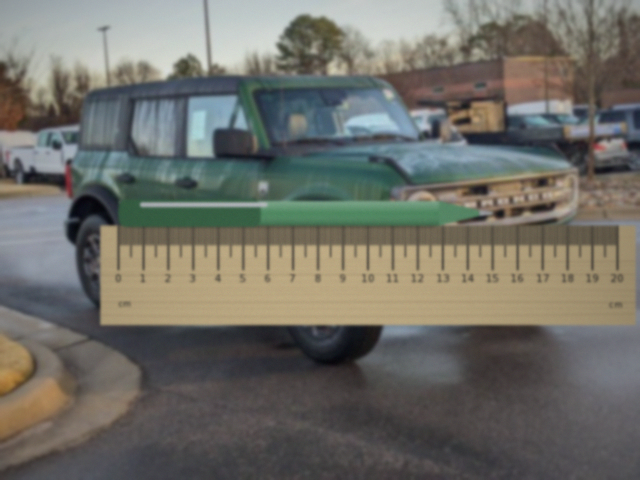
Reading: {"value": 15, "unit": "cm"}
